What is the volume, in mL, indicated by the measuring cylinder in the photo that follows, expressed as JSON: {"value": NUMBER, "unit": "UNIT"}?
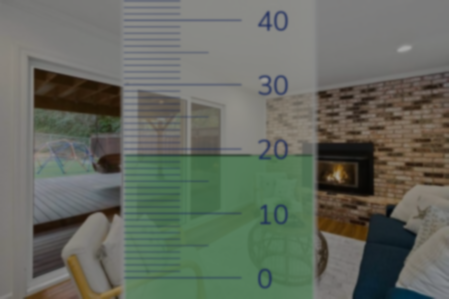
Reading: {"value": 19, "unit": "mL"}
